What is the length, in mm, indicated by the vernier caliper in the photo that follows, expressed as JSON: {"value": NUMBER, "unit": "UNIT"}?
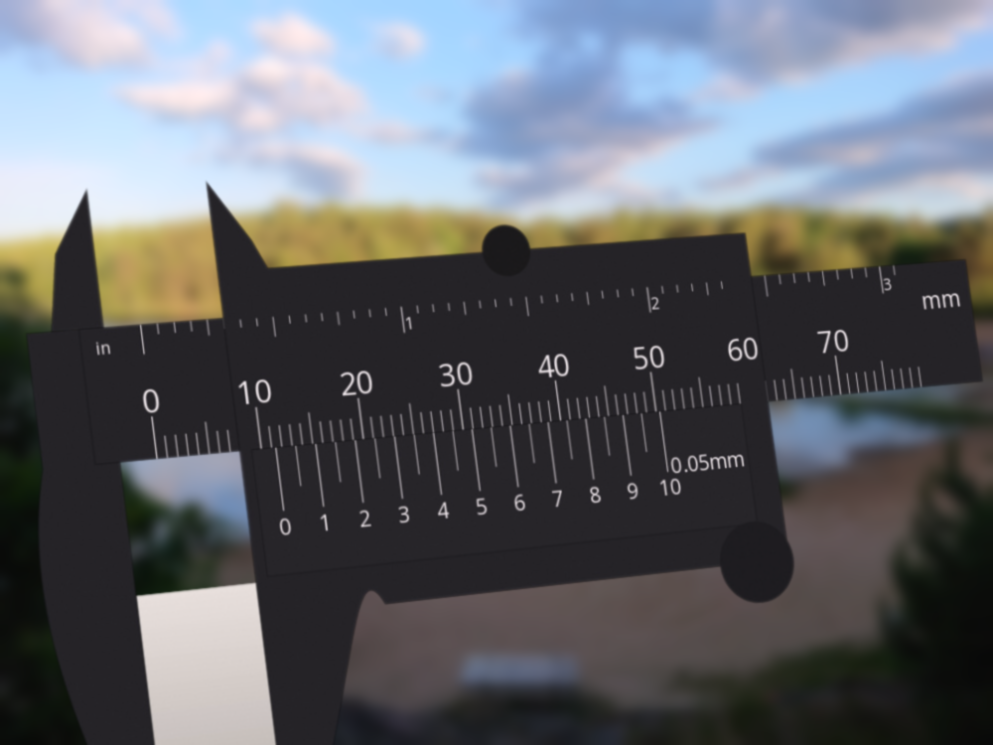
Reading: {"value": 11.4, "unit": "mm"}
